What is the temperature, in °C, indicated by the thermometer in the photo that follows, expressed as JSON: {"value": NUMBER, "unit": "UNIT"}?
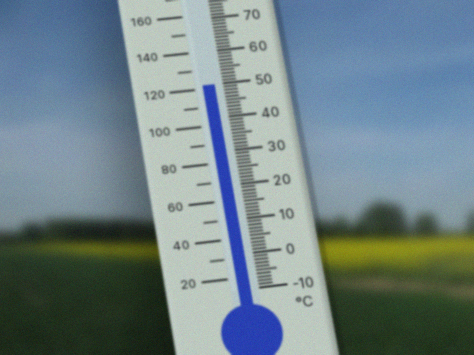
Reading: {"value": 50, "unit": "°C"}
